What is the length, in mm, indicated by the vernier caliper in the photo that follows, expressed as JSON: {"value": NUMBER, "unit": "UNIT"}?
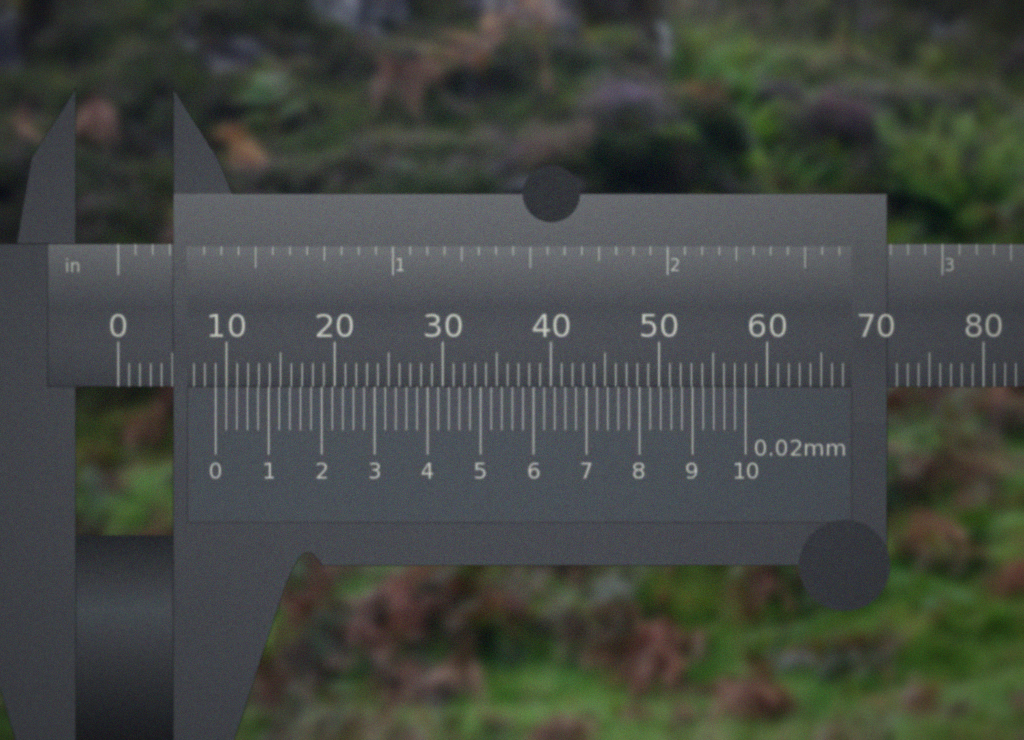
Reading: {"value": 9.0, "unit": "mm"}
